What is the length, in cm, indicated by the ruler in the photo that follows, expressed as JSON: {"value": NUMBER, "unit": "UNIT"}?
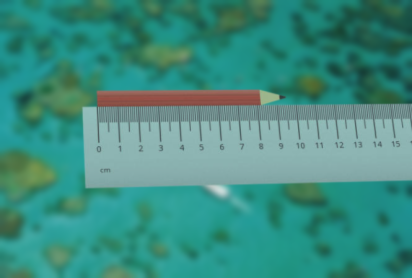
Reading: {"value": 9.5, "unit": "cm"}
